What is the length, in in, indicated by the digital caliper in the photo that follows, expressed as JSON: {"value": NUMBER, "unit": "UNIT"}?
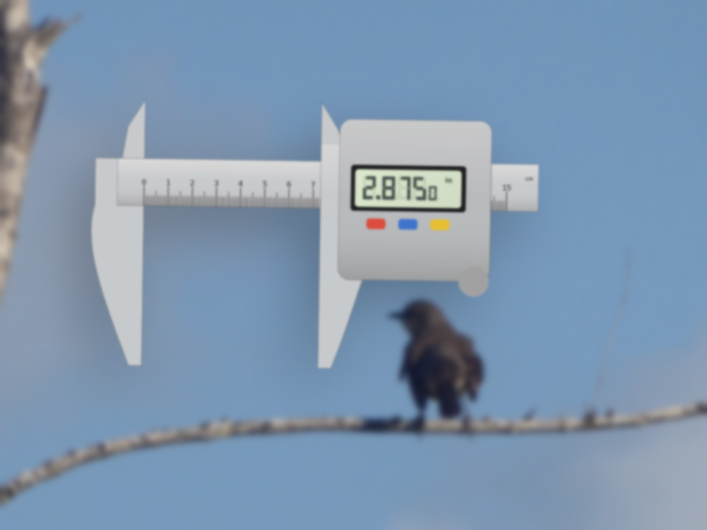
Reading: {"value": 2.8750, "unit": "in"}
